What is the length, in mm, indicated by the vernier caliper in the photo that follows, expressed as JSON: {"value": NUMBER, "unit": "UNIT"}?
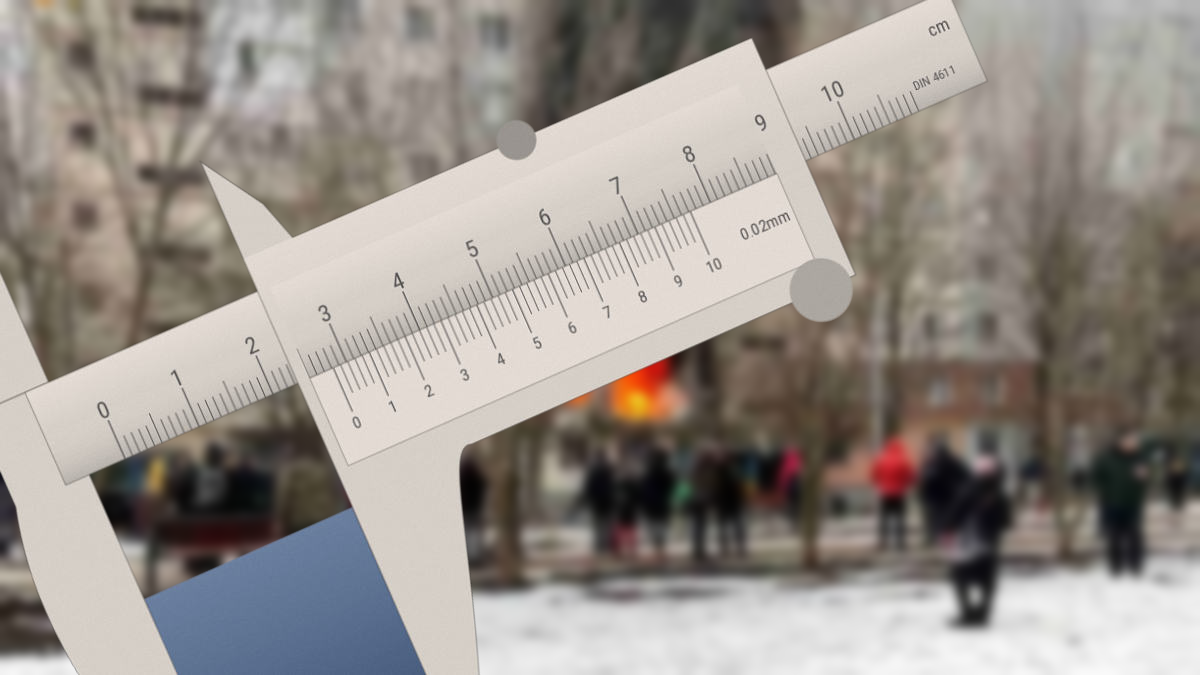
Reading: {"value": 28.2, "unit": "mm"}
